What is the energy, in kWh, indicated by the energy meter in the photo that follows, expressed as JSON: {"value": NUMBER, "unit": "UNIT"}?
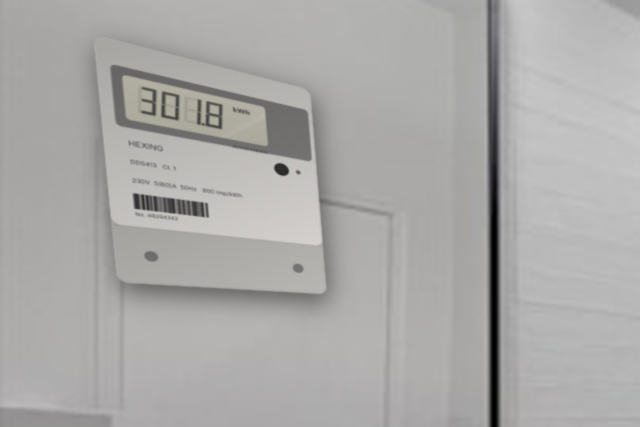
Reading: {"value": 301.8, "unit": "kWh"}
